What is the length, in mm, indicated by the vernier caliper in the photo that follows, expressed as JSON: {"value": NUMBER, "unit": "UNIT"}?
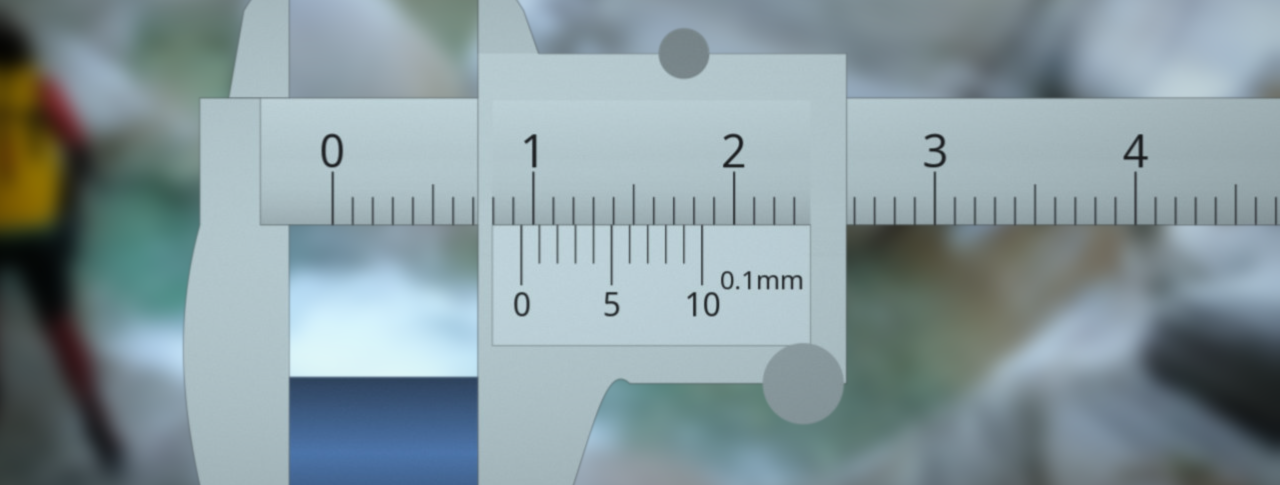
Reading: {"value": 9.4, "unit": "mm"}
